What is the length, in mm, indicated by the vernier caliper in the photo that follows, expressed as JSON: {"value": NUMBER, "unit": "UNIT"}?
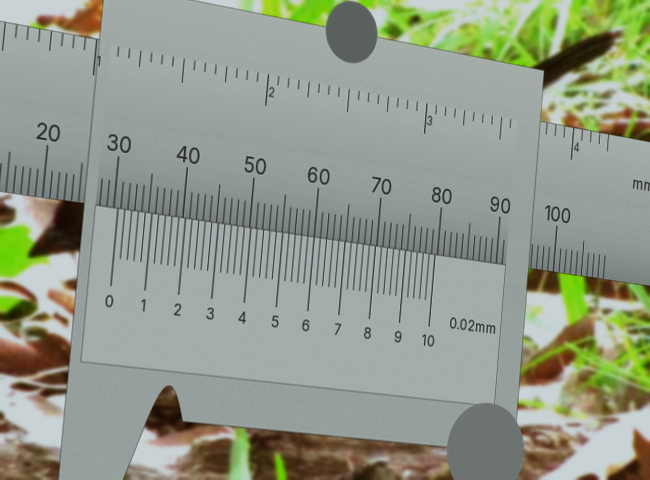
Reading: {"value": 30.6, "unit": "mm"}
